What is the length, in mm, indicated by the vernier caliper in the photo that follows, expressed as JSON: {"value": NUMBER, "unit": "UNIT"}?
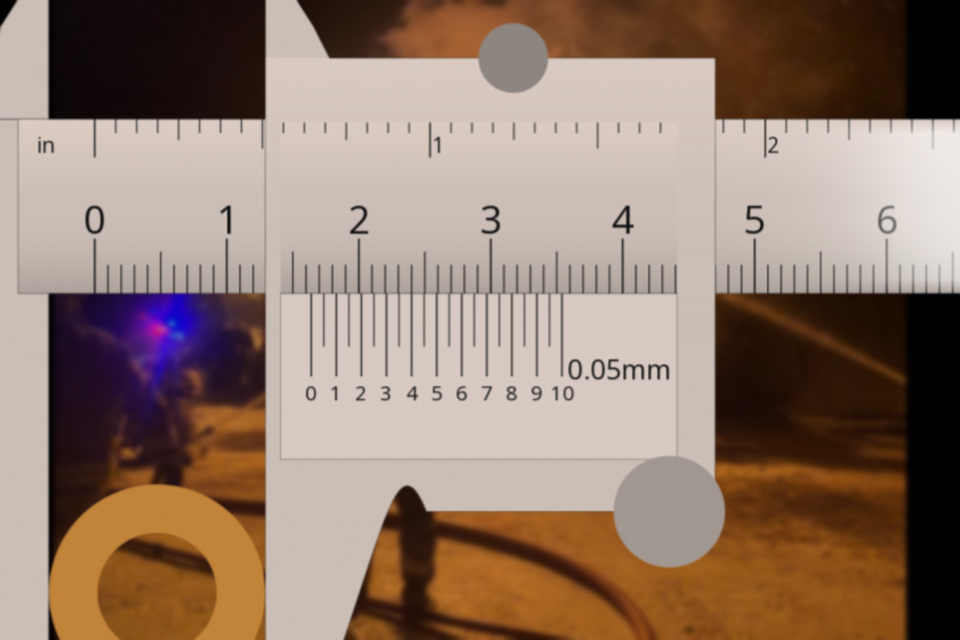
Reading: {"value": 16.4, "unit": "mm"}
